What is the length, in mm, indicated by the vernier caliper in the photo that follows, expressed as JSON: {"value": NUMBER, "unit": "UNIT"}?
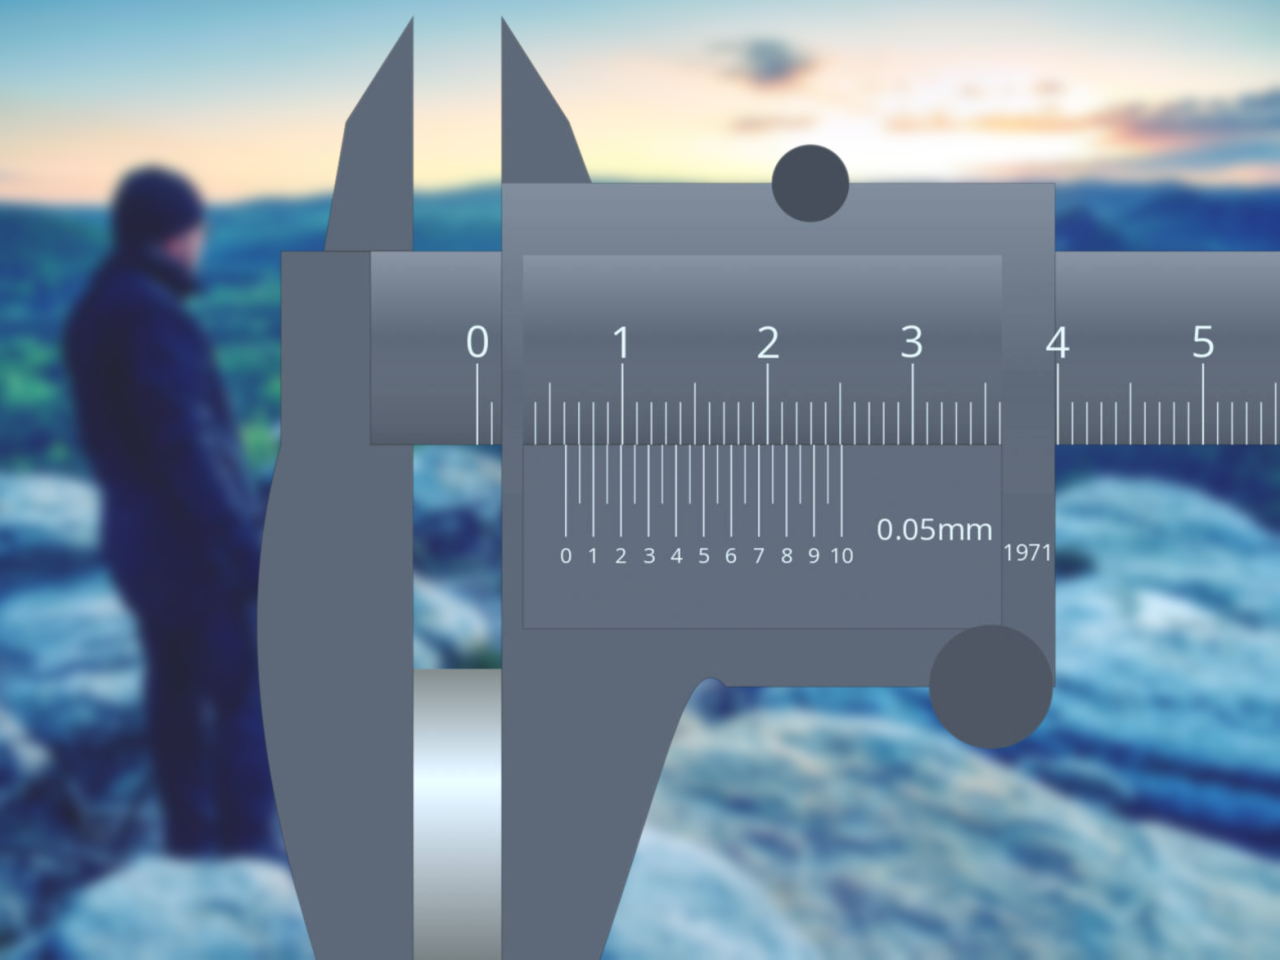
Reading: {"value": 6.1, "unit": "mm"}
